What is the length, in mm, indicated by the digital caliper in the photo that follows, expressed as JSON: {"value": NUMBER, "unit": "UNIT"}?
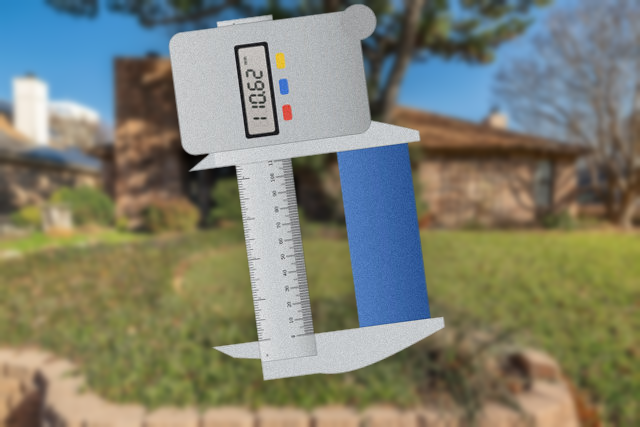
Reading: {"value": 110.62, "unit": "mm"}
